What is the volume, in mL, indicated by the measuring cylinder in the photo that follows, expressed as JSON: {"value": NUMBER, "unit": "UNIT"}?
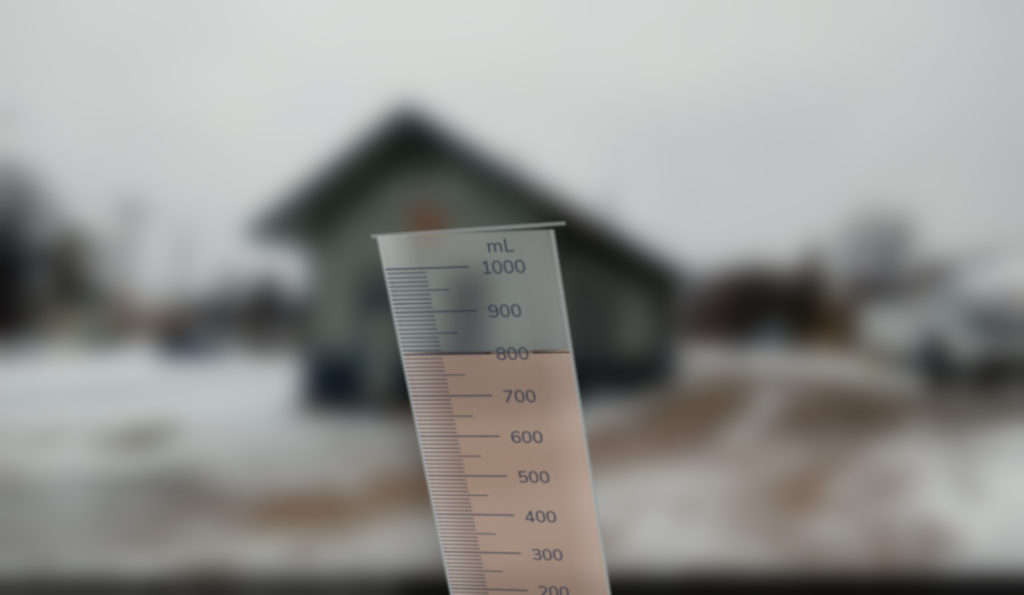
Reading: {"value": 800, "unit": "mL"}
